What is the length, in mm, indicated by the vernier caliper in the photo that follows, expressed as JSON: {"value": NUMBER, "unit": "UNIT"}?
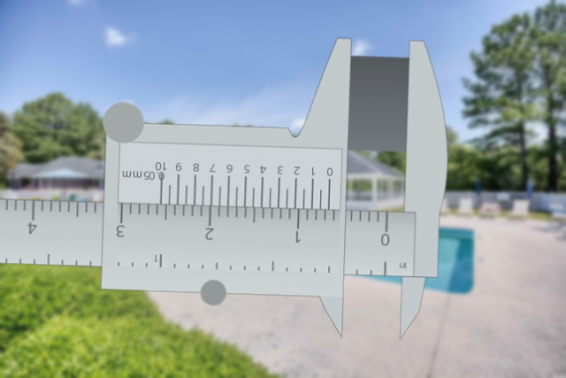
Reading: {"value": 6.6, "unit": "mm"}
